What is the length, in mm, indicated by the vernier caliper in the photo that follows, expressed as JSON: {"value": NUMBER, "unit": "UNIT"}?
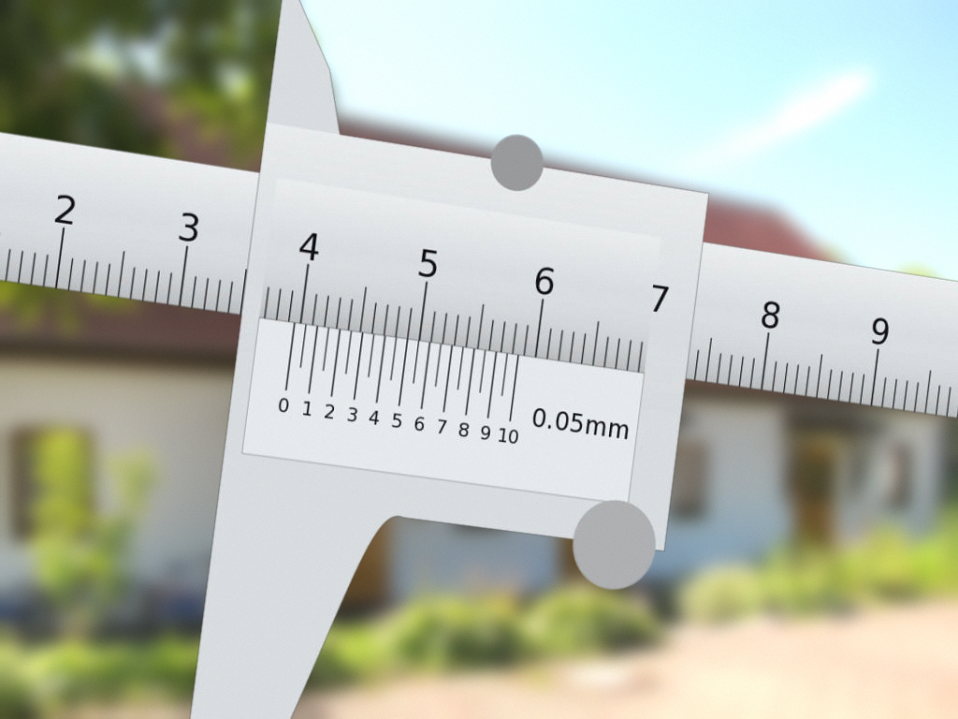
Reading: {"value": 39.5, "unit": "mm"}
